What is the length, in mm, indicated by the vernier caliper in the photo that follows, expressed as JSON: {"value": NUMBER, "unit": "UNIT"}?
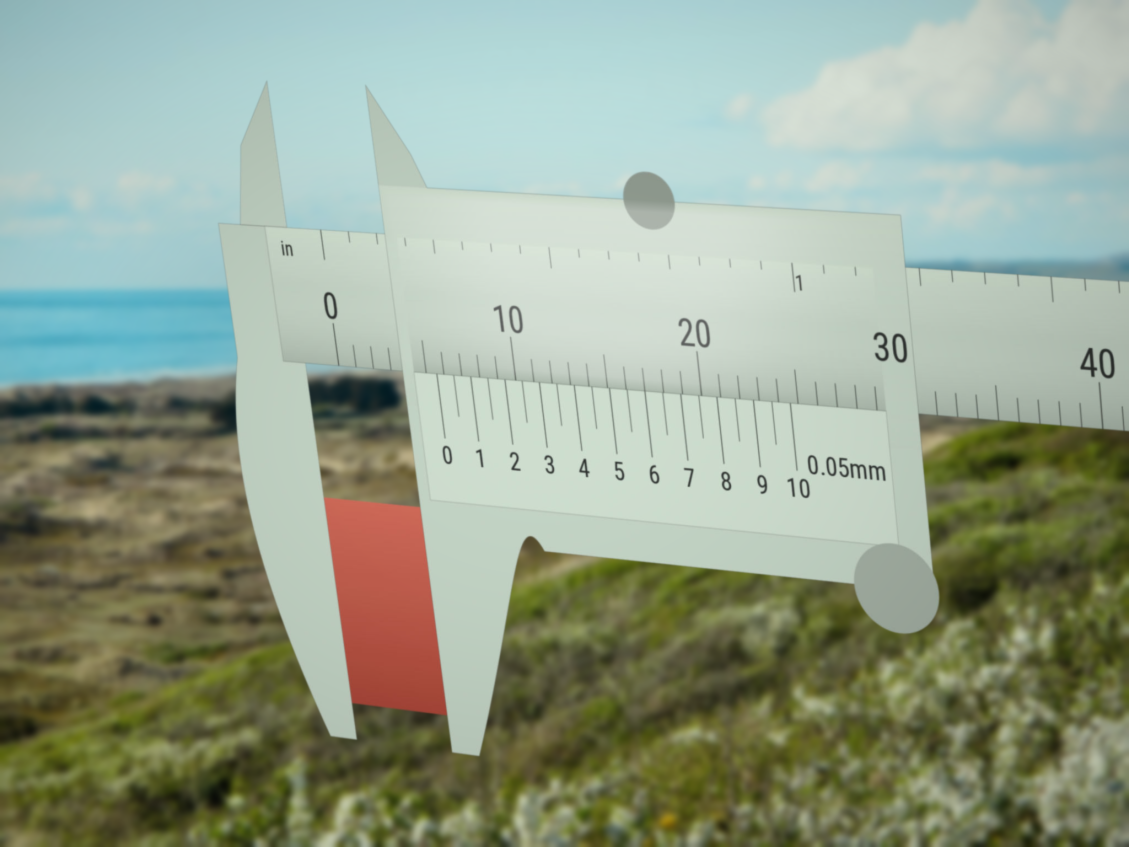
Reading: {"value": 5.6, "unit": "mm"}
